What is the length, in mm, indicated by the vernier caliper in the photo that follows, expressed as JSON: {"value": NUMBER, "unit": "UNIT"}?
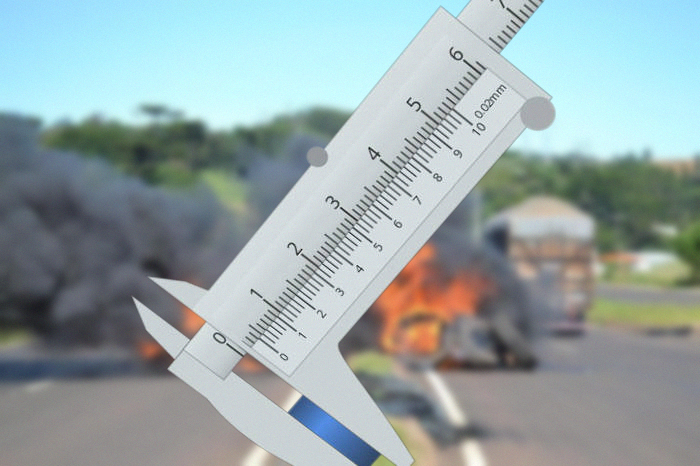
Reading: {"value": 4.2, "unit": "mm"}
